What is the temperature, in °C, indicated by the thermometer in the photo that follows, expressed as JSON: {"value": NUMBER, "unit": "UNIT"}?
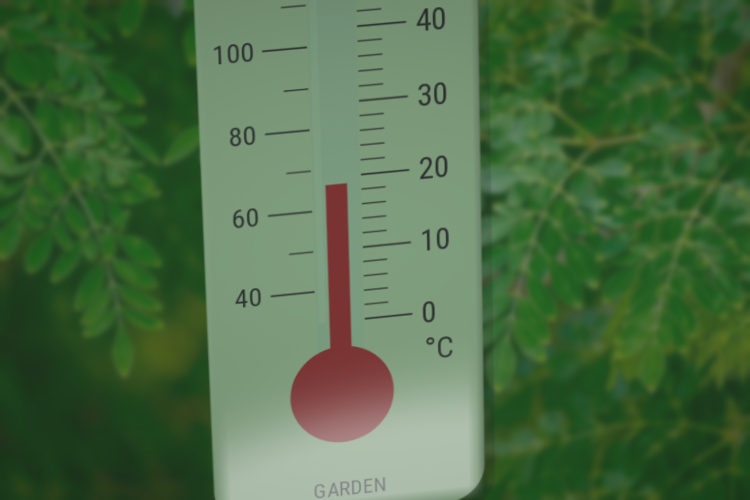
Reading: {"value": 19, "unit": "°C"}
